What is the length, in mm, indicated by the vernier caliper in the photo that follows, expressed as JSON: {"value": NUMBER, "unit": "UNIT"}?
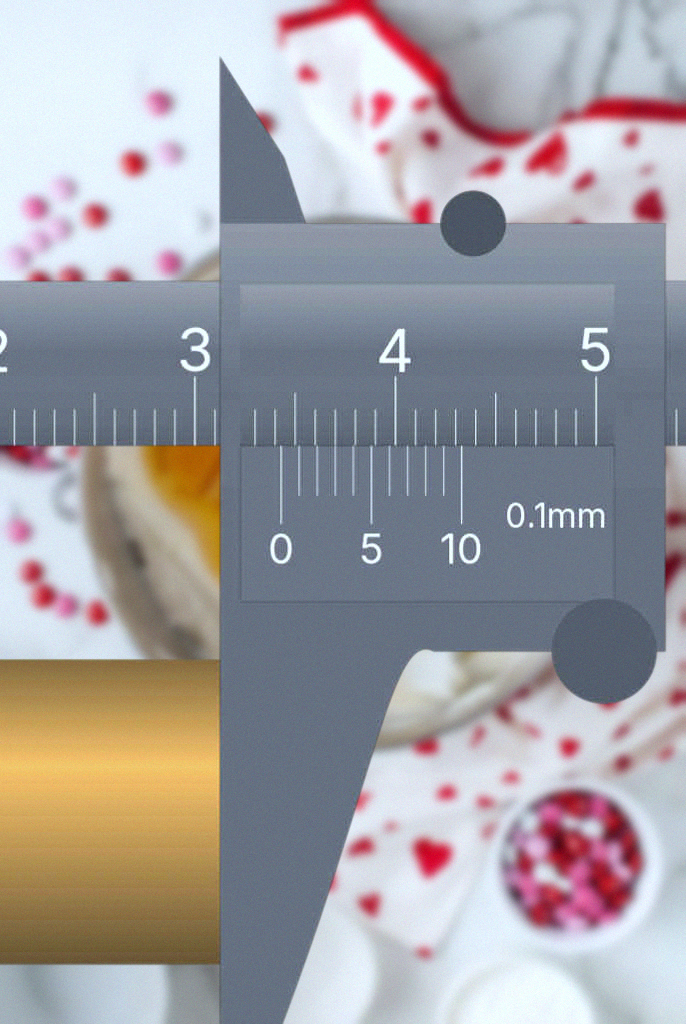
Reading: {"value": 34.3, "unit": "mm"}
